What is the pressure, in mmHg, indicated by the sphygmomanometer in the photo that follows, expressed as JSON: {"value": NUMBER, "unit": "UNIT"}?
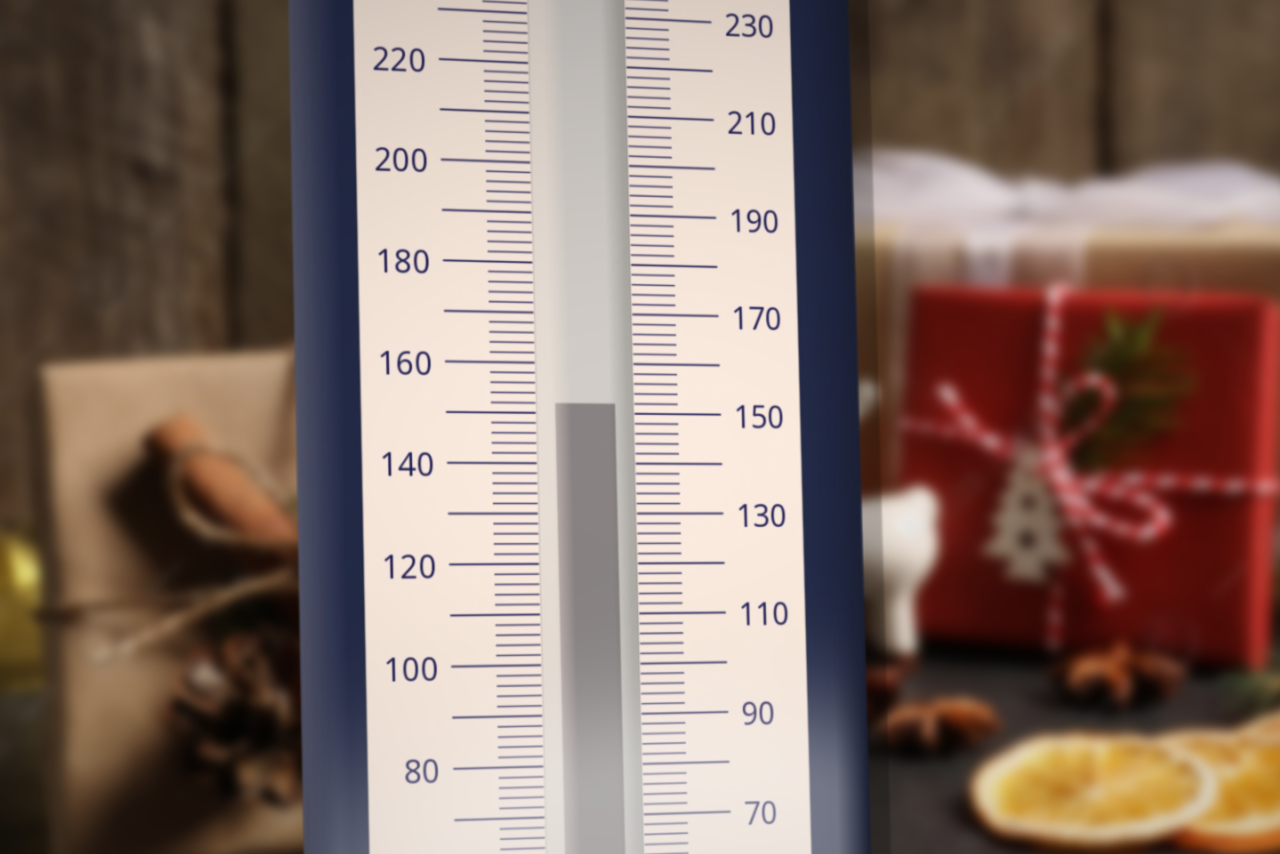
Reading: {"value": 152, "unit": "mmHg"}
